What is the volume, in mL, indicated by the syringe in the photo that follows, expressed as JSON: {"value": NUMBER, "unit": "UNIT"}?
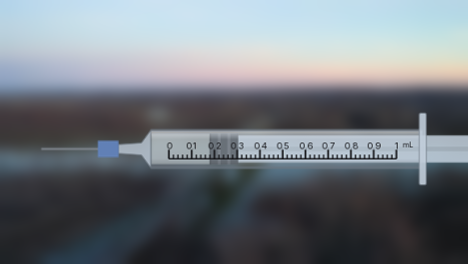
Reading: {"value": 0.18, "unit": "mL"}
